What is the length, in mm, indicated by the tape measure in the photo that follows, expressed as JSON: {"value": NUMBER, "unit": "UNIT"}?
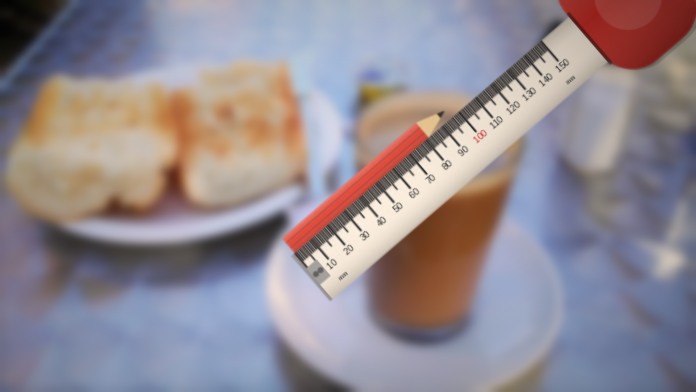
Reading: {"value": 95, "unit": "mm"}
